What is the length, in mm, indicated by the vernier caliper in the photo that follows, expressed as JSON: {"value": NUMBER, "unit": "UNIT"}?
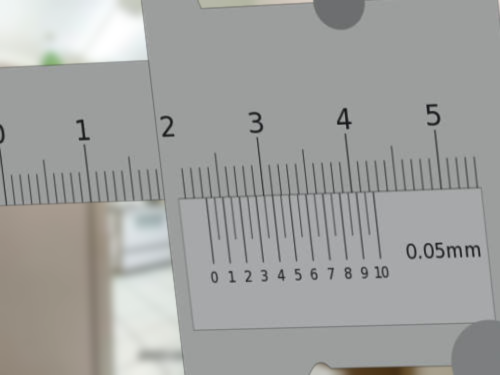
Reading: {"value": 23.4, "unit": "mm"}
